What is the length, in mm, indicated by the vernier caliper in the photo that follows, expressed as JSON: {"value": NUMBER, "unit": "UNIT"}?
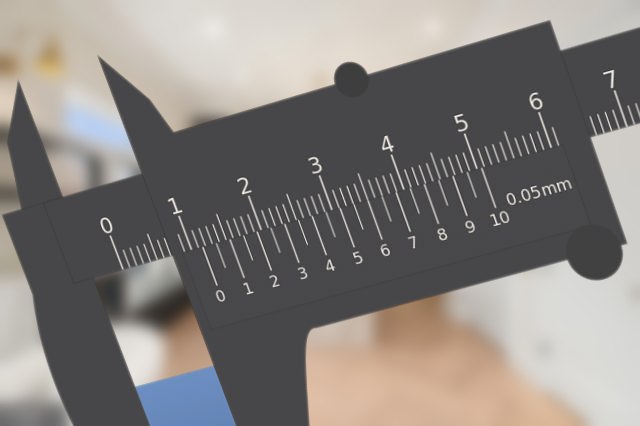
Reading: {"value": 11.6, "unit": "mm"}
